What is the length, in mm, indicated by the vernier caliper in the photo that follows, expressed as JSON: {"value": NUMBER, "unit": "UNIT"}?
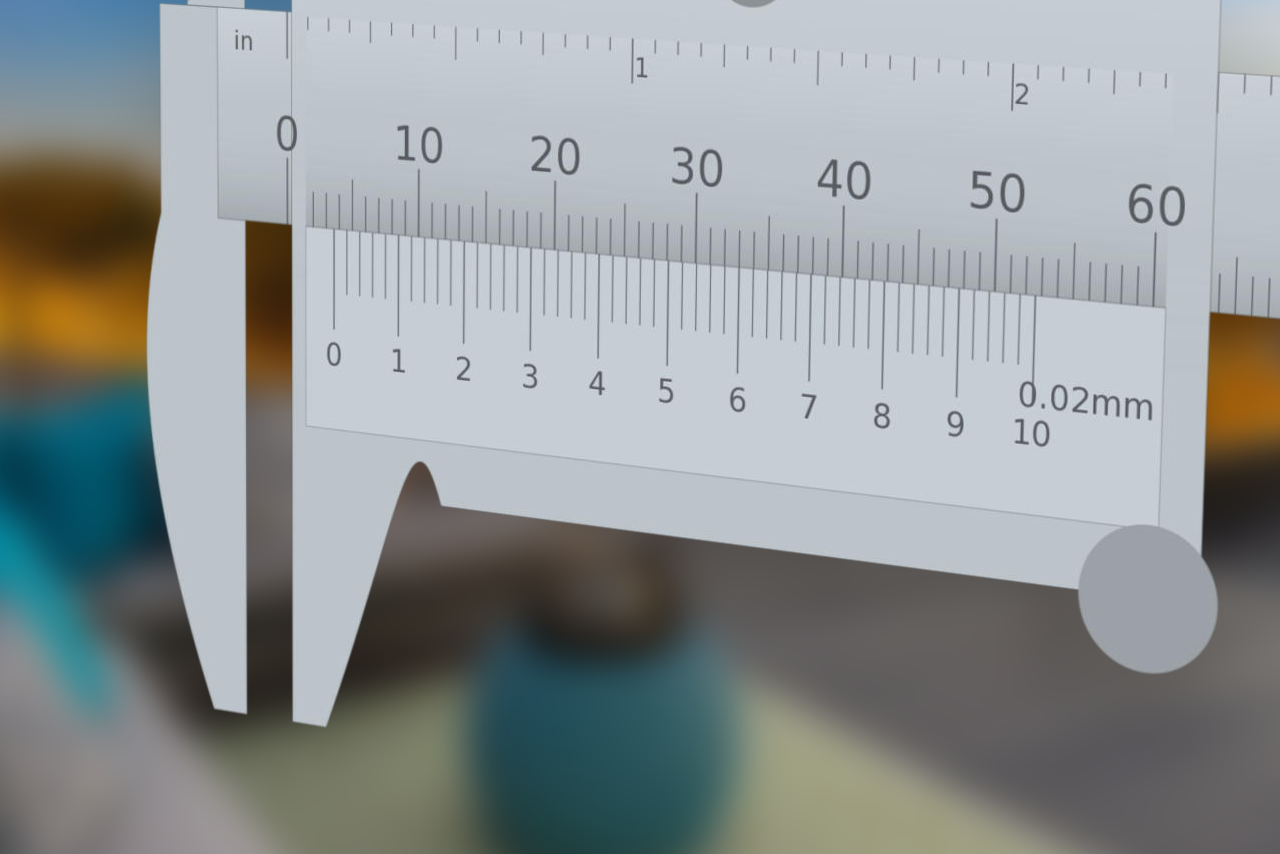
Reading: {"value": 3.6, "unit": "mm"}
